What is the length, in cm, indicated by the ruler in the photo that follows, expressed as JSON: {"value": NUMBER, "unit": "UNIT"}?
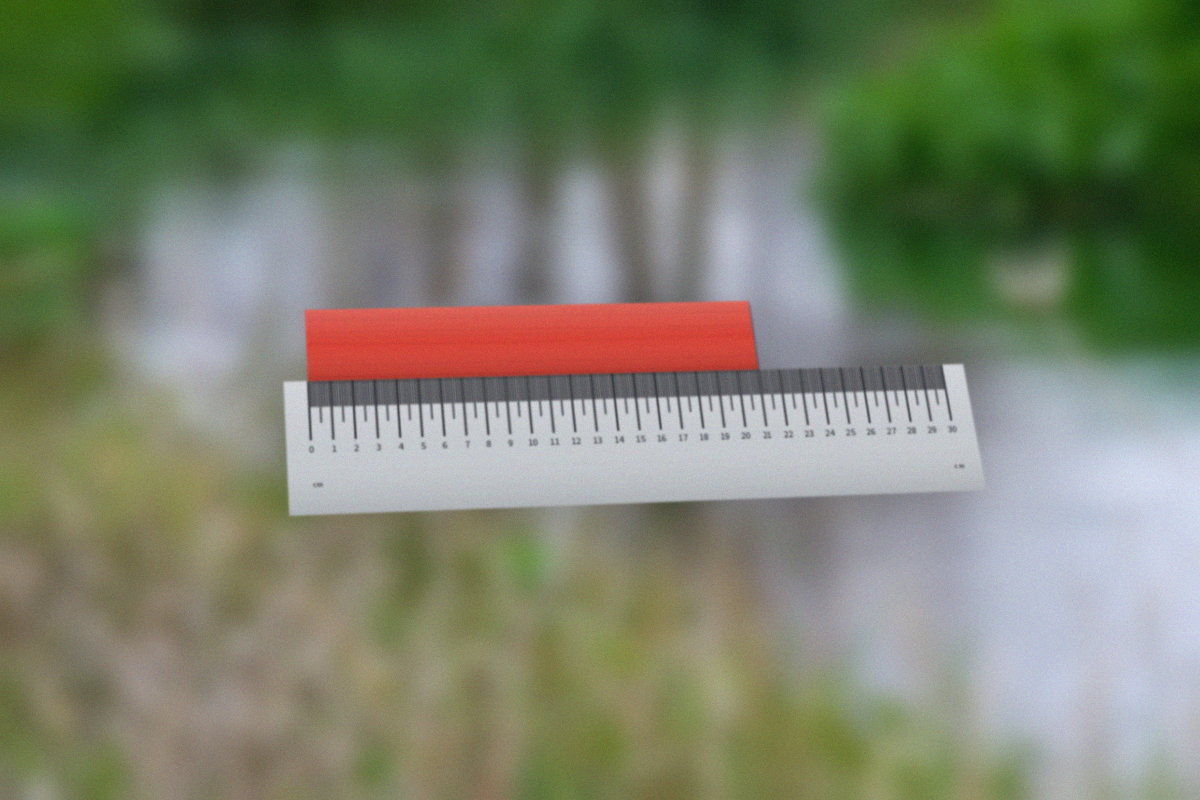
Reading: {"value": 21, "unit": "cm"}
